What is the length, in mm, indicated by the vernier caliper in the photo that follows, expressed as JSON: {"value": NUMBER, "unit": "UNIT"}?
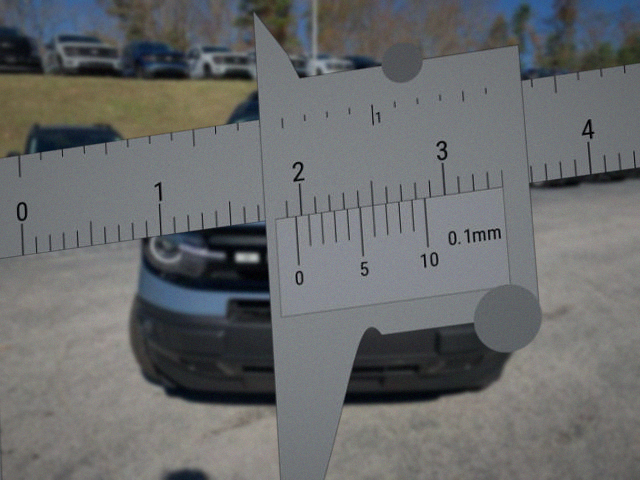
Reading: {"value": 19.6, "unit": "mm"}
